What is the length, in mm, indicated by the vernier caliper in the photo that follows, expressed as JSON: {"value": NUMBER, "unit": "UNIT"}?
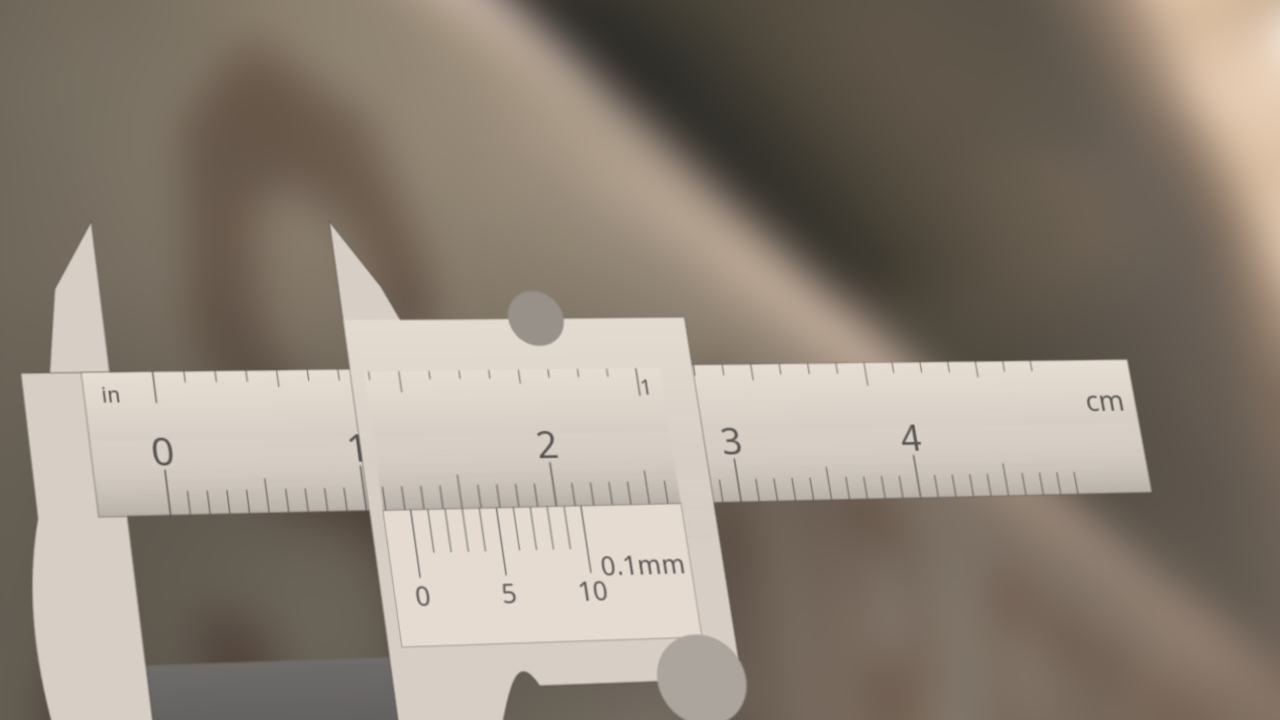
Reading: {"value": 12.3, "unit": "mm"}
